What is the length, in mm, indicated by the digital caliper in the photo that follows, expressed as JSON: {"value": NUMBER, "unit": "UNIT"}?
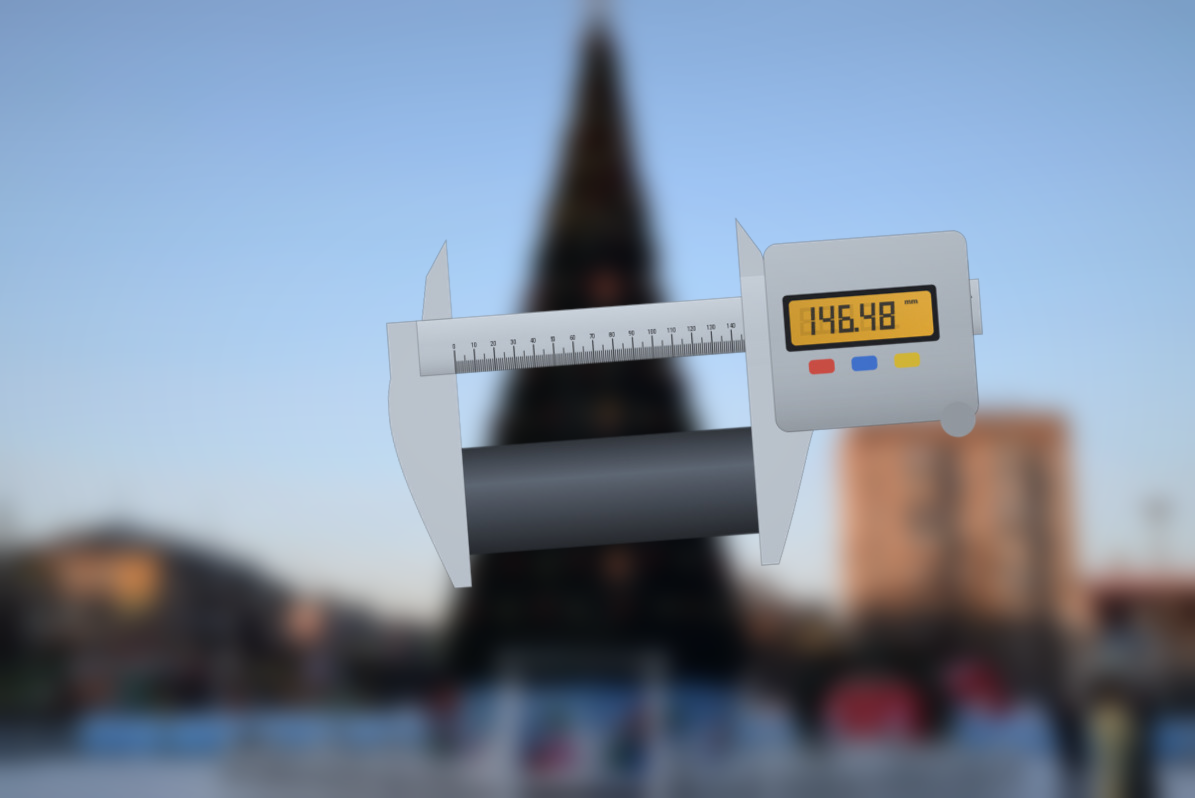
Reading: {"value": 146.48, "unit": "mm"}
